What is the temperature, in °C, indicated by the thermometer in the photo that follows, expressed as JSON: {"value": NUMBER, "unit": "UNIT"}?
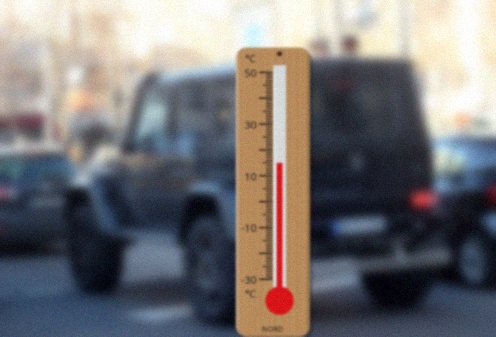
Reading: {"value": 15, "unit": "°C"}
